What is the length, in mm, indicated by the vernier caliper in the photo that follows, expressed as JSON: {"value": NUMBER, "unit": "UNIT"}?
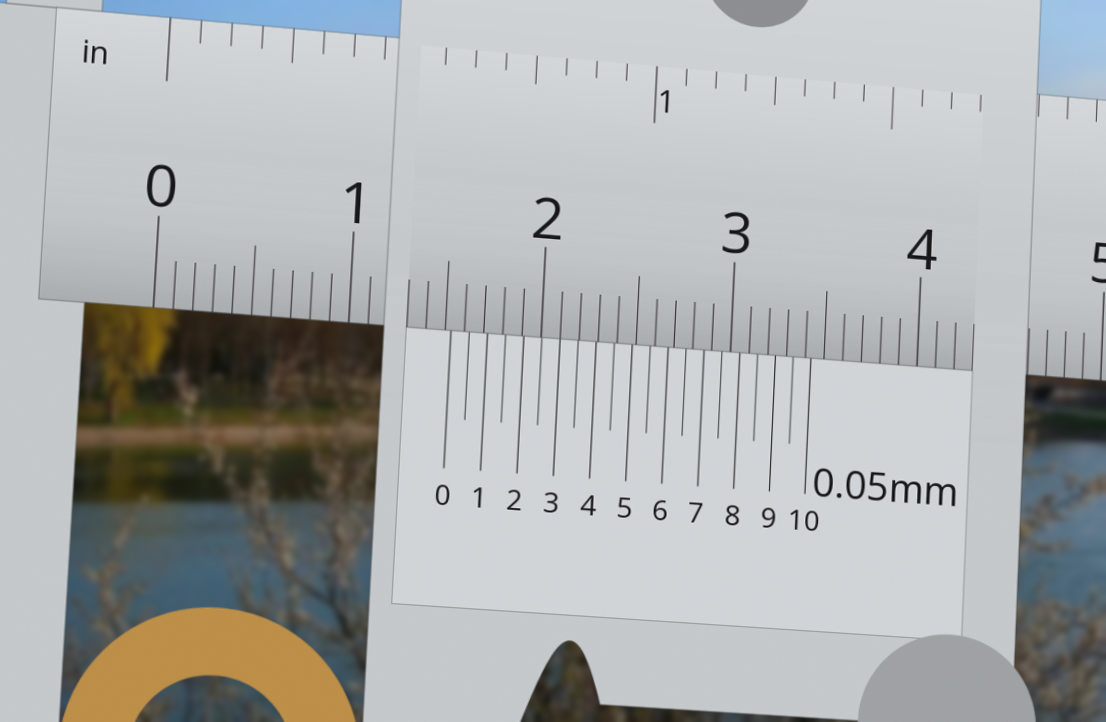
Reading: {"value": 15.3, "unit": "mm"}
